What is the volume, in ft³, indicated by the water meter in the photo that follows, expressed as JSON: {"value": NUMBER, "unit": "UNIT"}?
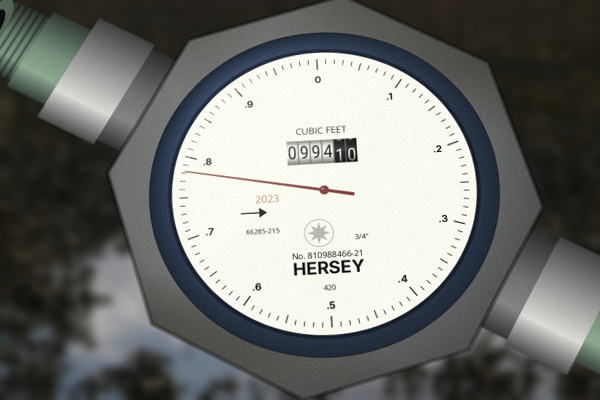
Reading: {"value": 99409.78, "unit": "ft³"}
